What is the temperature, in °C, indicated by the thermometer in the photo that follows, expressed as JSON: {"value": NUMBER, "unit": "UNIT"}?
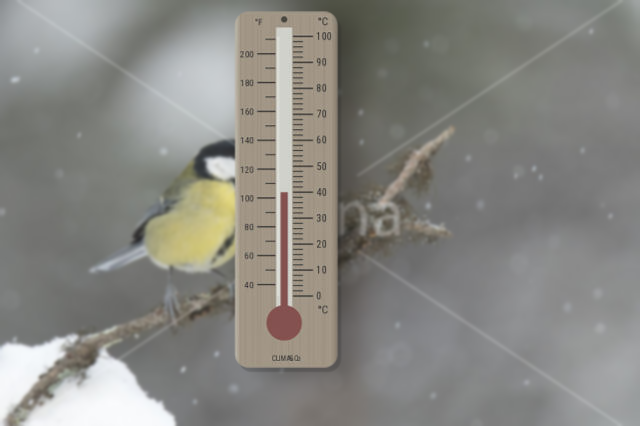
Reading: {"value": 40, "unit": "°C"}
